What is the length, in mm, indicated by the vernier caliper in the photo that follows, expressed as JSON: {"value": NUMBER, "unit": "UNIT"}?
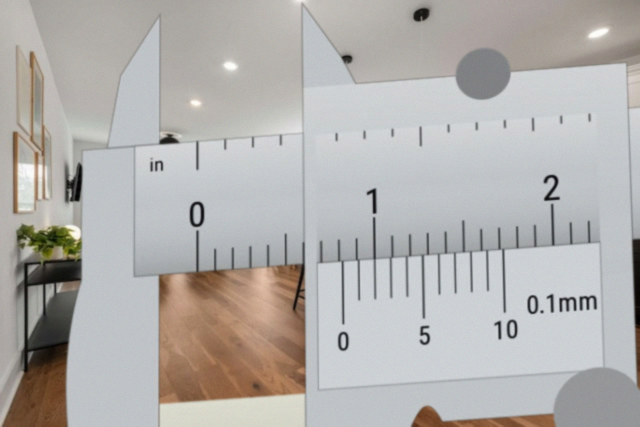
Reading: {"value": 8.2, "unit": "mm"}
